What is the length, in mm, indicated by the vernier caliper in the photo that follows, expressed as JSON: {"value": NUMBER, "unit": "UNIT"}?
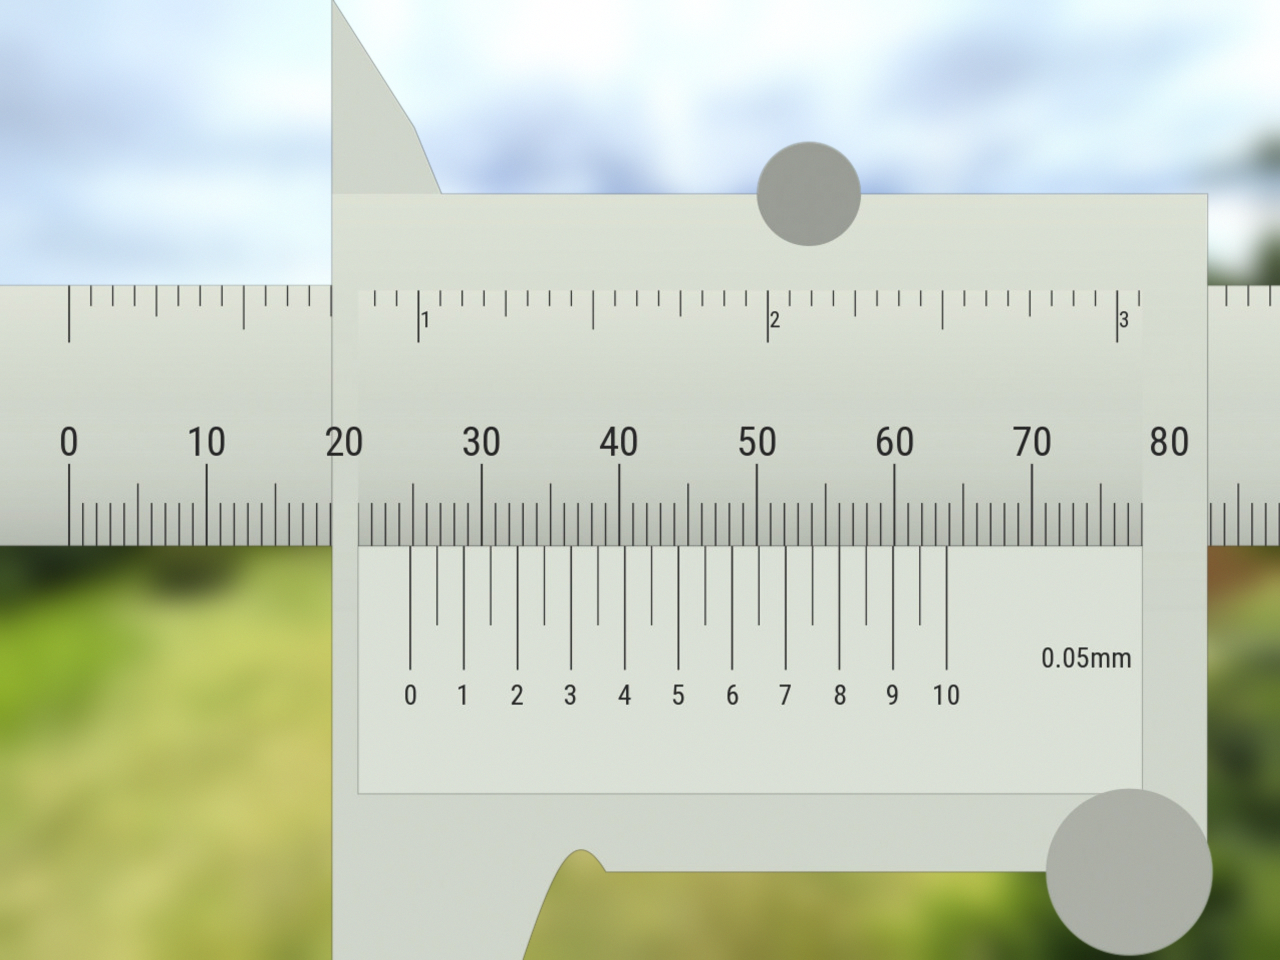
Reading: {"value": 24.8, "unit": "mm"}
